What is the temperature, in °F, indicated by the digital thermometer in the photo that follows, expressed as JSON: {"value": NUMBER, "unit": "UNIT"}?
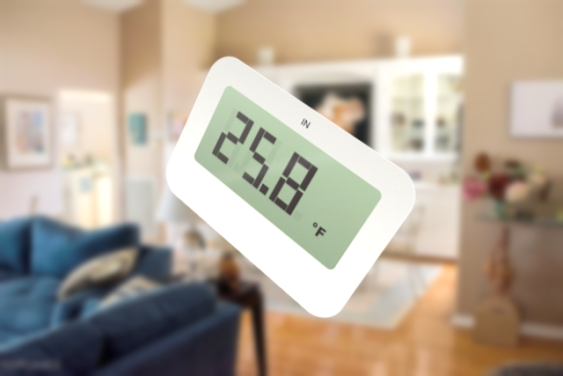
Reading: {"value": 25.8, "unit": "°F"}
